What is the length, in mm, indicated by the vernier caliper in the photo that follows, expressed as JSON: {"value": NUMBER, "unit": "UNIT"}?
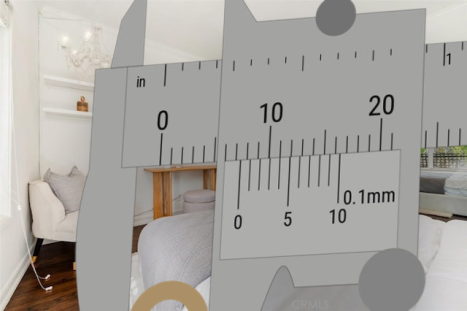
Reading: {"value": 7.4, "unit": "mm"}
